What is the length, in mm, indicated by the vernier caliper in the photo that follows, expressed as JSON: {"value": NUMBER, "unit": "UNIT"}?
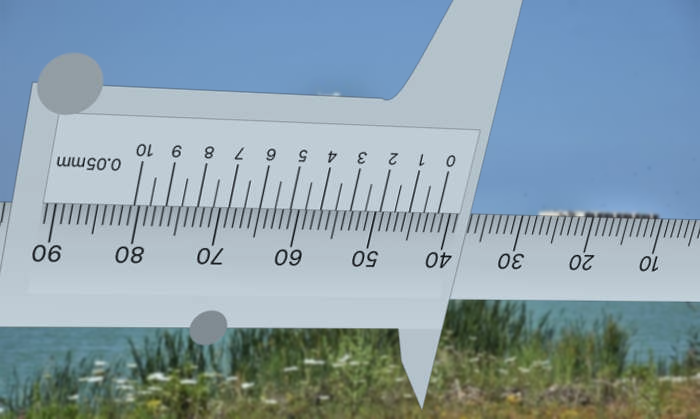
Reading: {"value": 41.6, "unit": "mm"}
